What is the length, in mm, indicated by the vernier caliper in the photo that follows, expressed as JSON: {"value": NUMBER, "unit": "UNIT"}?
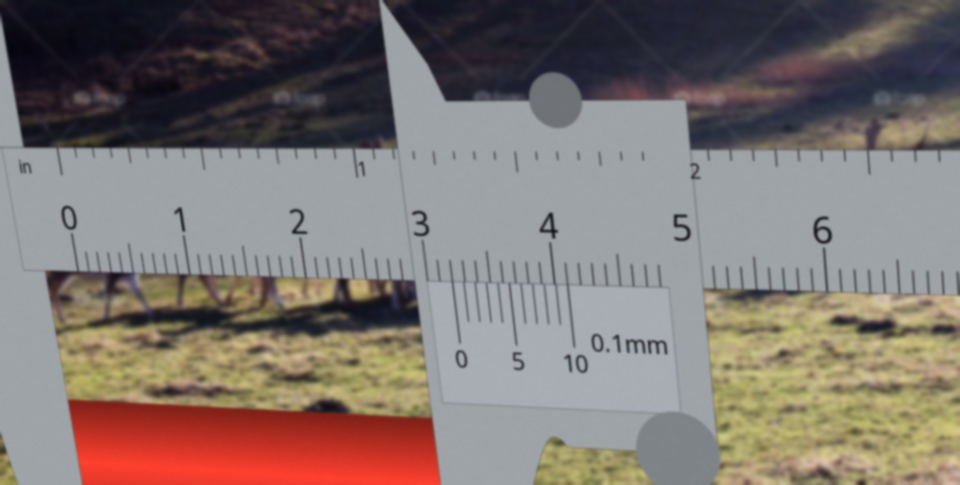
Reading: {"value": 32.0, "unit": "mm"}
